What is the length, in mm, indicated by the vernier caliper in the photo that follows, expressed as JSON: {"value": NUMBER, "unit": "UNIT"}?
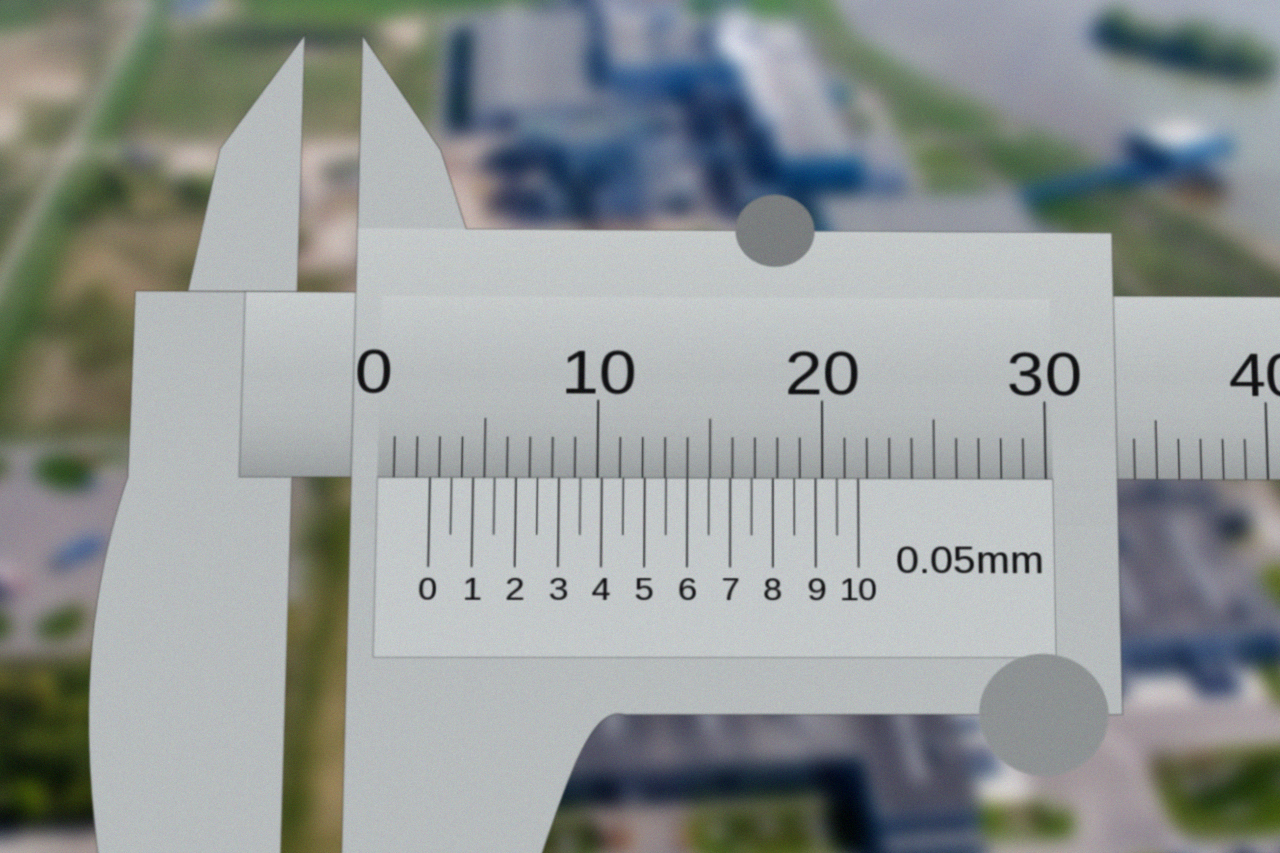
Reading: {"value": 2.6, "unit": "mm"}
